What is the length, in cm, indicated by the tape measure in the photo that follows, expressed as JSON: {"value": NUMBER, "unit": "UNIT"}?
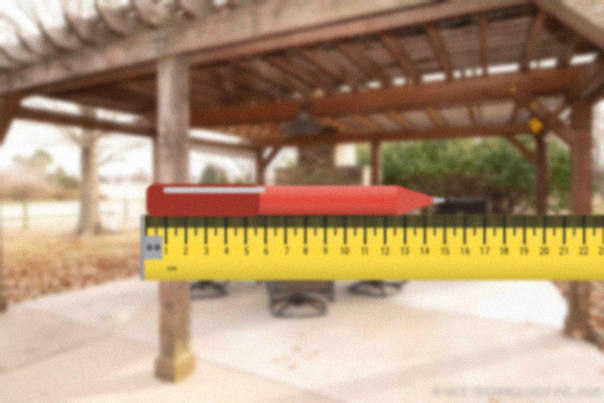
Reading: {"value": 15, "unit": "cm"}
